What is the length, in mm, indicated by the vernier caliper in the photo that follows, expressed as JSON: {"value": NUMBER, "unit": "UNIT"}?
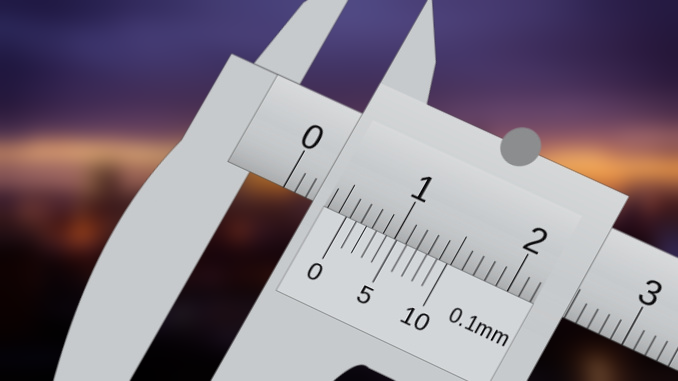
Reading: {"value": 5.7, "unit": "mm"}
